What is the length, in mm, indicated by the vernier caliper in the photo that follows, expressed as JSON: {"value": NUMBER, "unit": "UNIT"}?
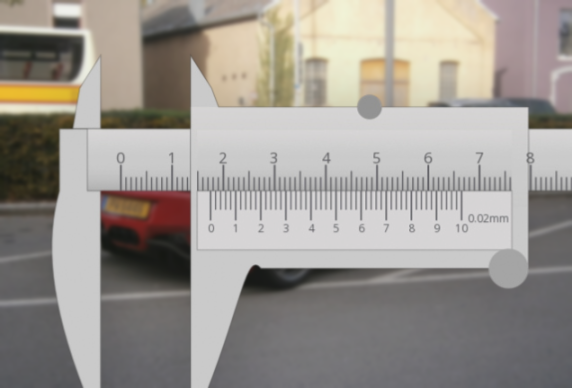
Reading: {"value": 17.5, "unit": "mm"}
